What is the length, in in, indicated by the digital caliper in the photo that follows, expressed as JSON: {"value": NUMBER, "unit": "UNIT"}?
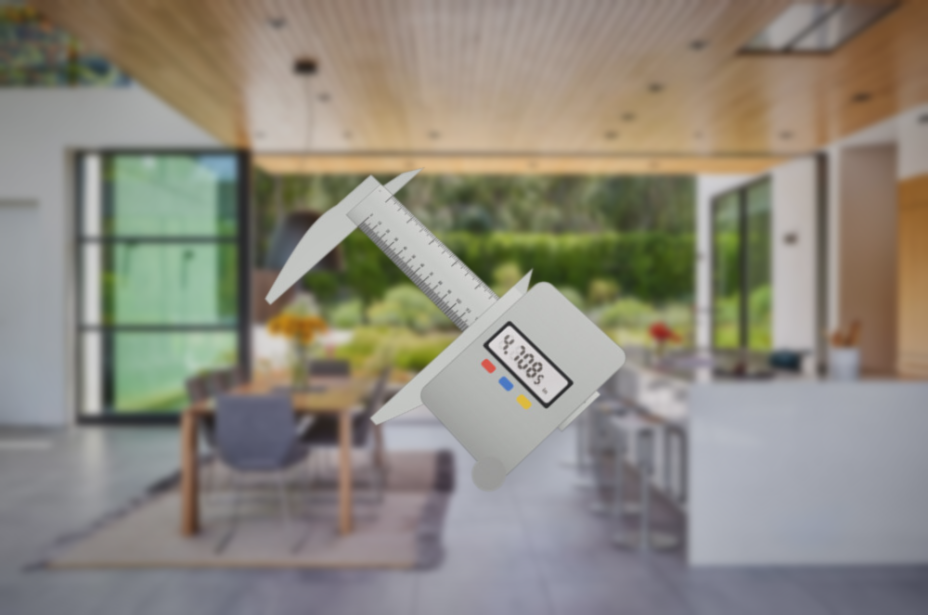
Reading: {"value": 4.7085, "unit": "in"}
